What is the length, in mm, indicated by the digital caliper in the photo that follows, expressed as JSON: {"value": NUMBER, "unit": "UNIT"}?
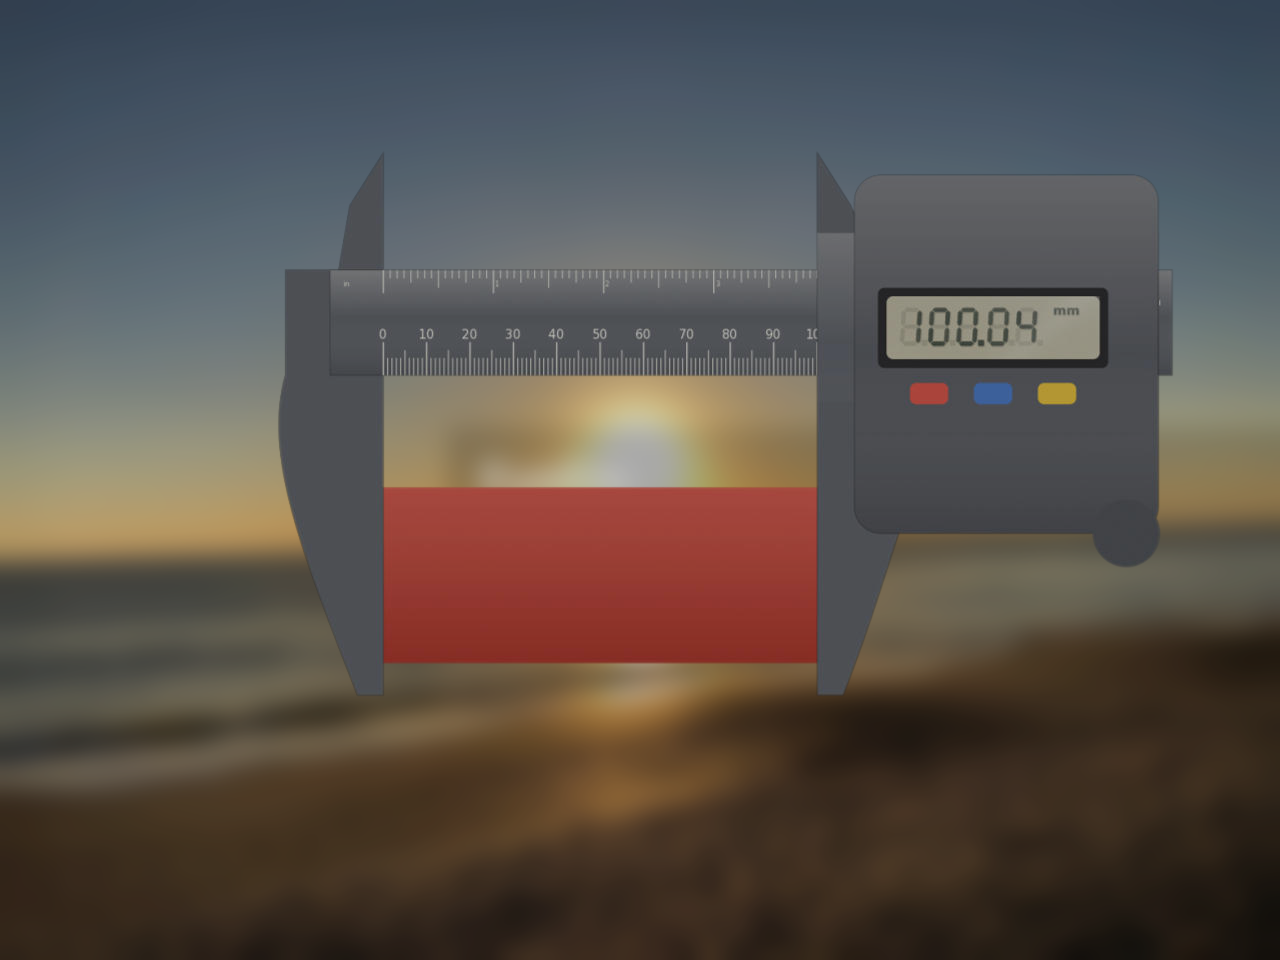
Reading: {"value": 100.04, "unit": "mm"}
